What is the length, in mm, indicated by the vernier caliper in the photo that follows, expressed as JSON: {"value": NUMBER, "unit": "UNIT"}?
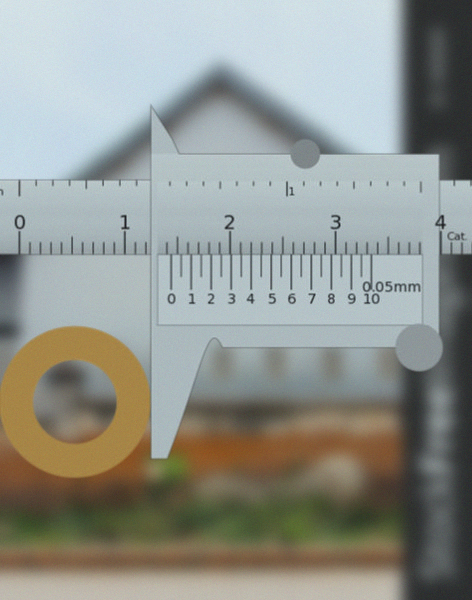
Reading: {"value": 14.4, "unit": "mm"}
